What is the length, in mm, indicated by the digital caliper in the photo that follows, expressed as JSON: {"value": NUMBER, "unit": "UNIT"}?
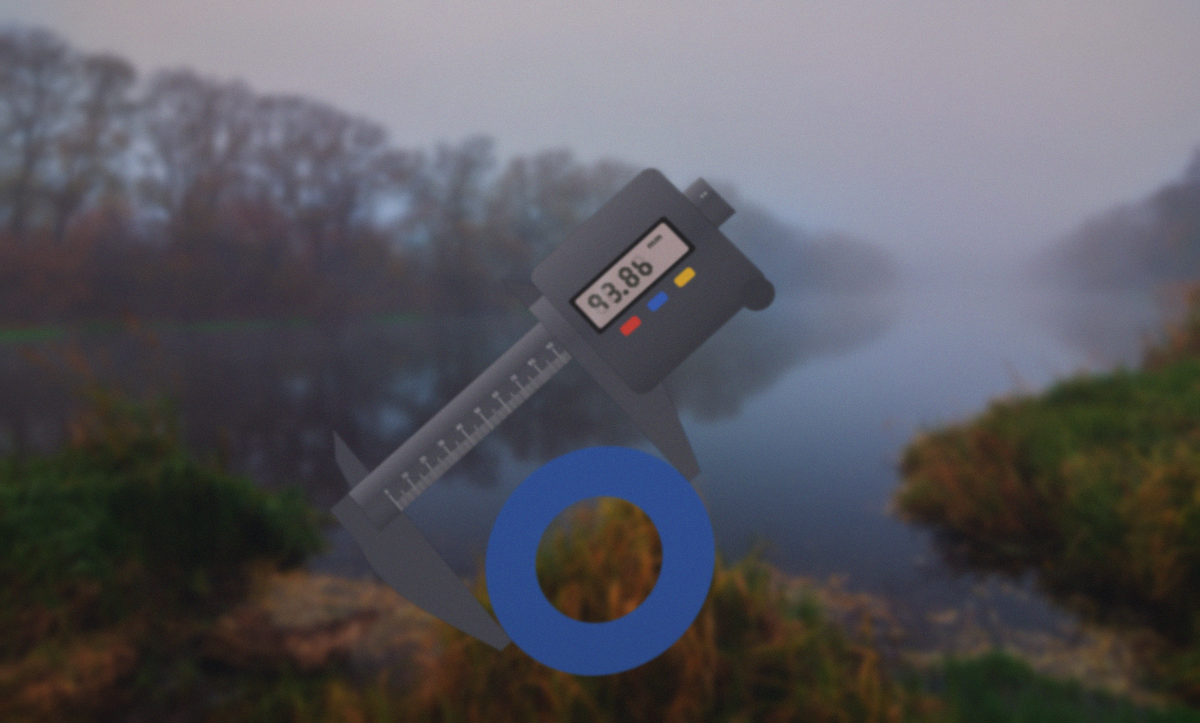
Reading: {"value": 93.86, "unit": "mm"}
